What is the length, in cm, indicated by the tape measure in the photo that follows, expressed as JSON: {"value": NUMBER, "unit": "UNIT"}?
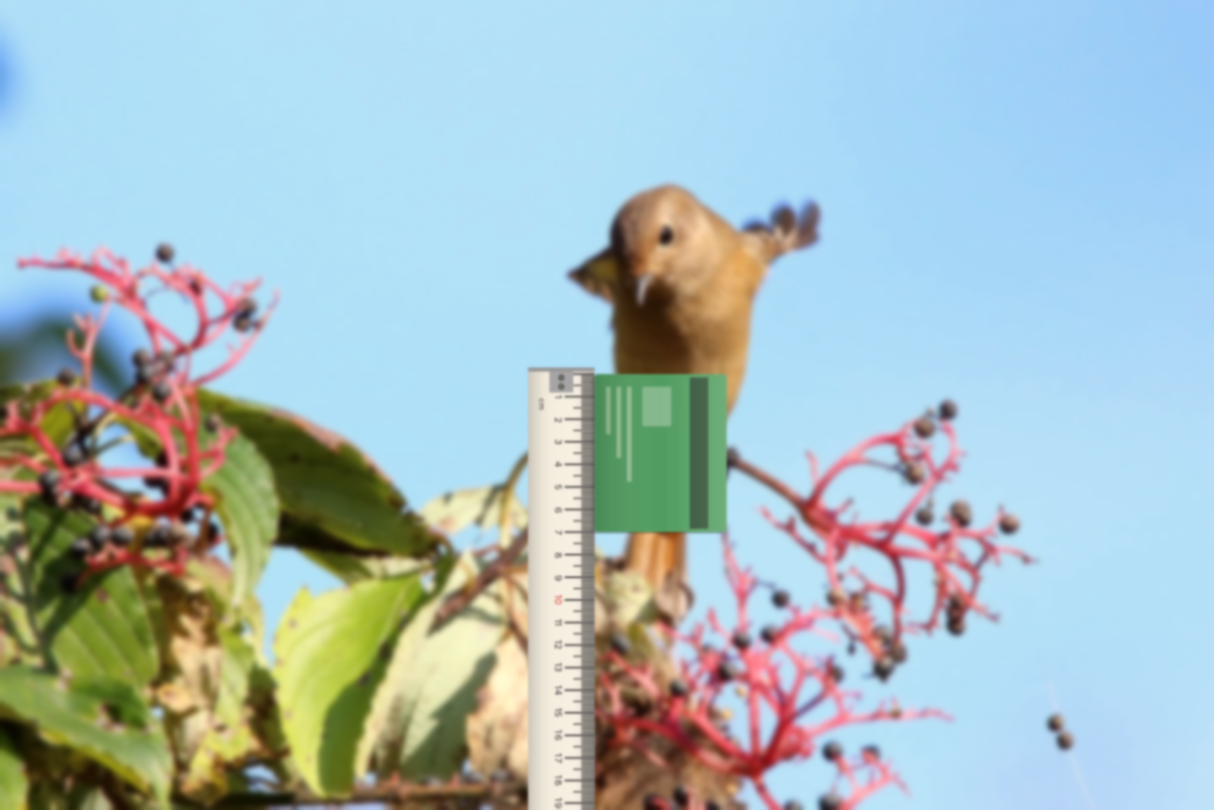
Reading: {"value": 7, "unit": "cm"}
